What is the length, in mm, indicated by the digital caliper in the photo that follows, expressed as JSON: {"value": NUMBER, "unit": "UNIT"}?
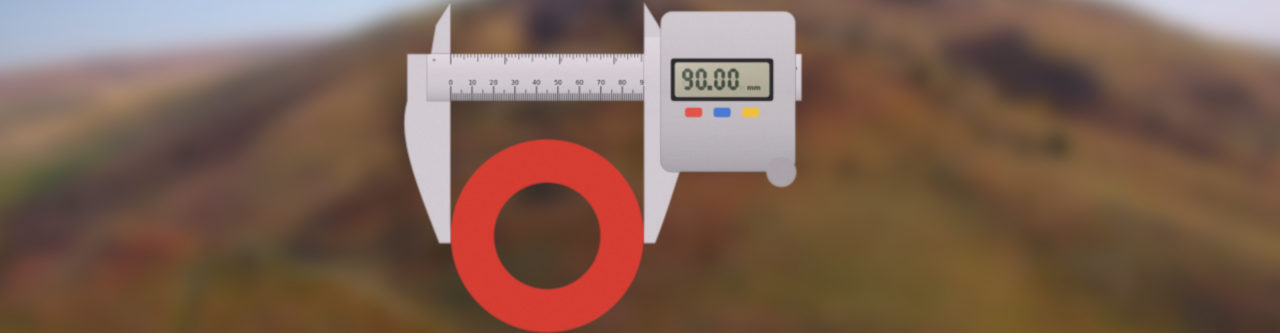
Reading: {"value": 90.00, "unit": "mm"}
